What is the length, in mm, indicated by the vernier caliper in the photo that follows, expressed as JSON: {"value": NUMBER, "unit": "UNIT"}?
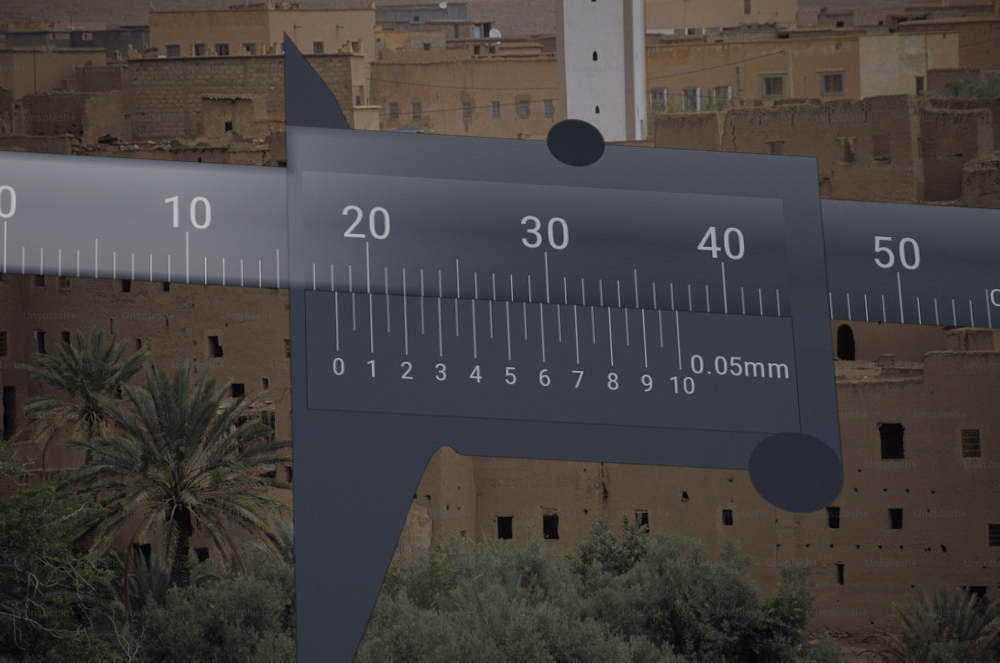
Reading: {"value": 18.2, "unit": "mm"}
